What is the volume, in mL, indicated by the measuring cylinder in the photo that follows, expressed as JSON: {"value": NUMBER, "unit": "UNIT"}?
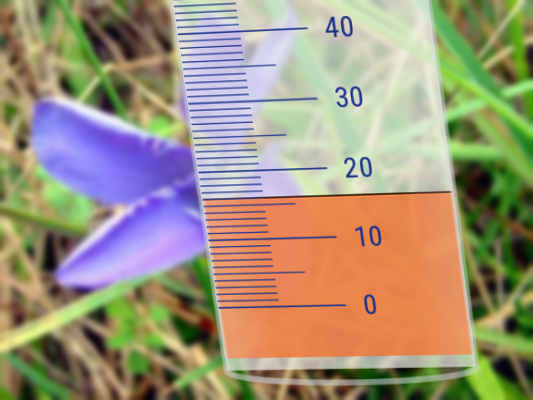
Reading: {"value": 16, "unit": "mL"}
